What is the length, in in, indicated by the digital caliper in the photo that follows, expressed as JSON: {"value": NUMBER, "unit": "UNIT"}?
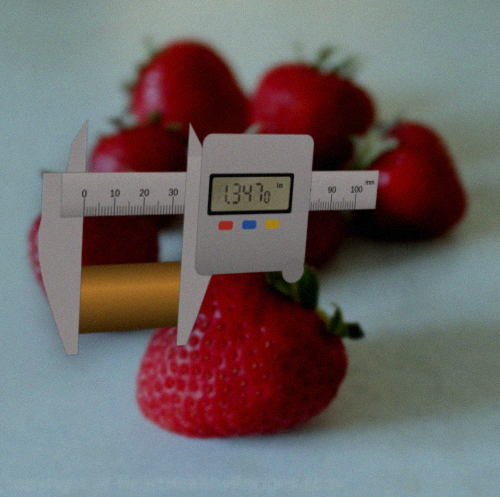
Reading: {"value": 1.3470, "unit": "in"}
